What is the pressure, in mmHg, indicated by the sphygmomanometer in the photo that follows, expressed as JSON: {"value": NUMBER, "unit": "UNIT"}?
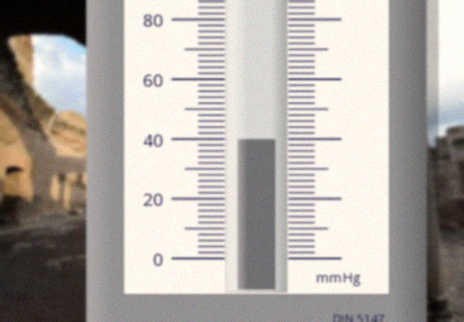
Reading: {"value": 40, "unit": "mmHg"}
